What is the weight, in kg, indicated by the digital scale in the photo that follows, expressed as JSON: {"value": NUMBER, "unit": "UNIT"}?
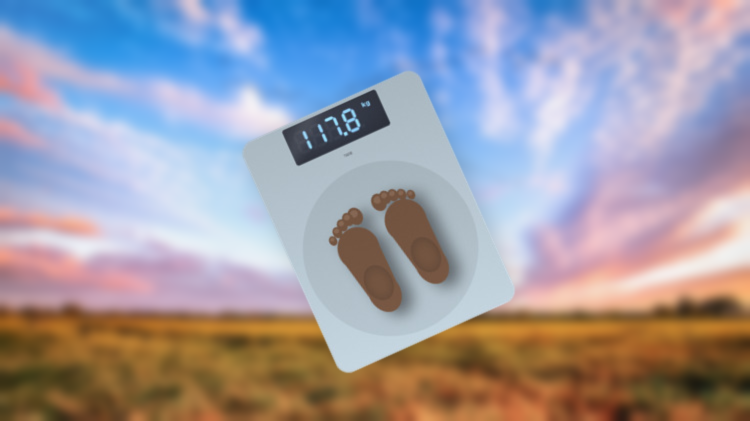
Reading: {"value": 117.8, "unit": "kg"}
